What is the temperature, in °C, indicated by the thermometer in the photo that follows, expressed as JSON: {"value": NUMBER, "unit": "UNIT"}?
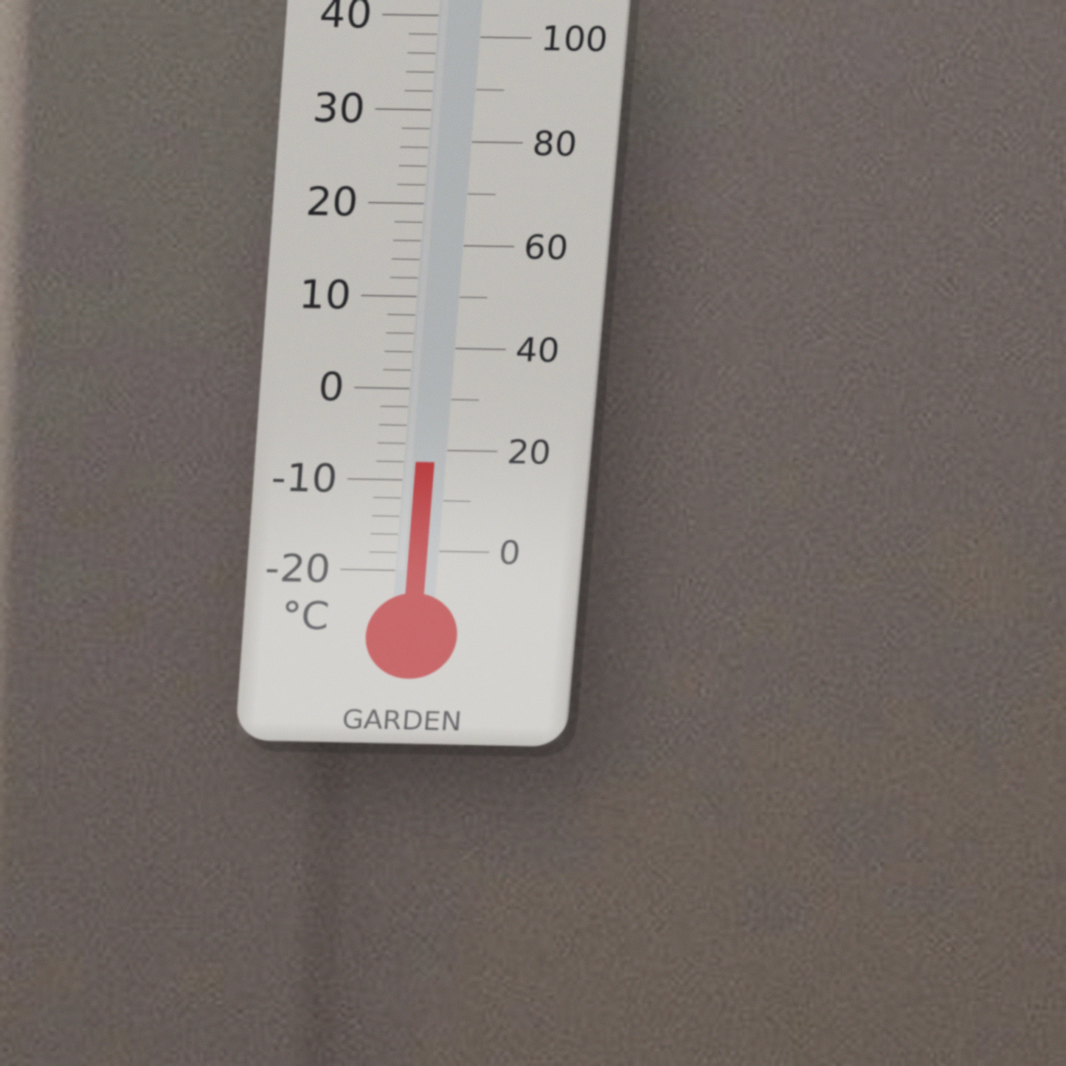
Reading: {"value": -8, "unit": "°C"}
